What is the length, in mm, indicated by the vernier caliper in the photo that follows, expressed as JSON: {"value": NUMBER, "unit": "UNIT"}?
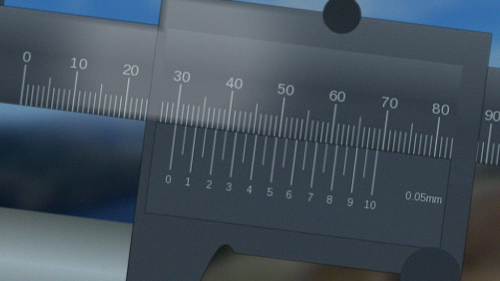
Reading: {"value": 30.0, "unit": "mm"}
